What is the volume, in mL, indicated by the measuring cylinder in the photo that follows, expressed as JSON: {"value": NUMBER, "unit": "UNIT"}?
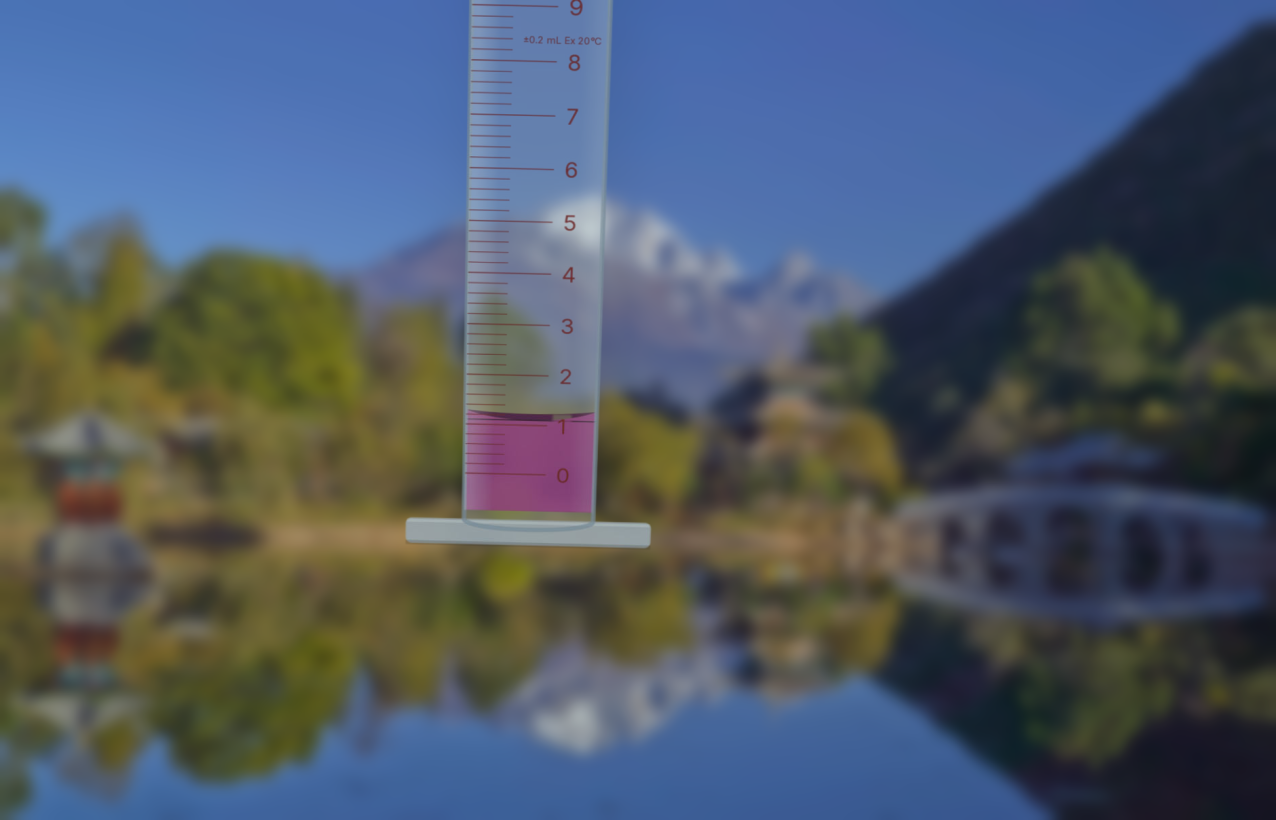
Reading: {"value": 1.1, "unit": "mL"}
